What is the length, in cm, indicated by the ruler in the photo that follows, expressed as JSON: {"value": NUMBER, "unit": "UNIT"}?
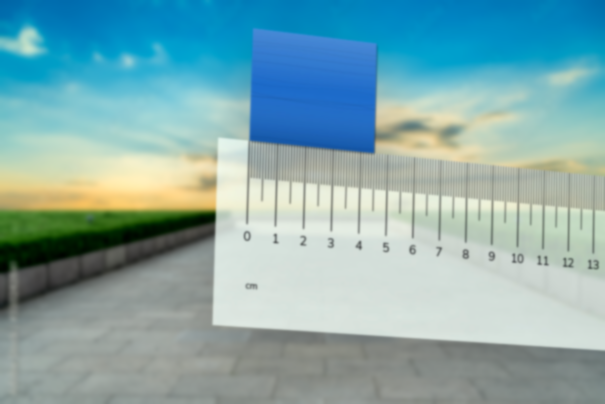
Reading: {"value": 4.5, "unit": "cm"}
